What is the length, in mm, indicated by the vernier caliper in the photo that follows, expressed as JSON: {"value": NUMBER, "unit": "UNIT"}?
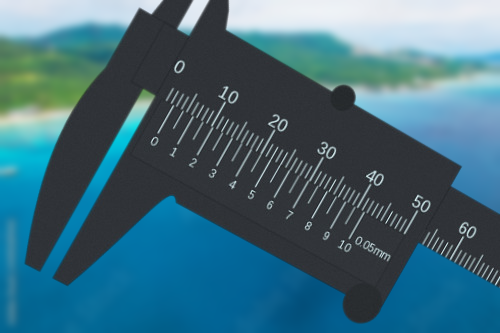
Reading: {"value": 2.5, "unit": "mm"}
